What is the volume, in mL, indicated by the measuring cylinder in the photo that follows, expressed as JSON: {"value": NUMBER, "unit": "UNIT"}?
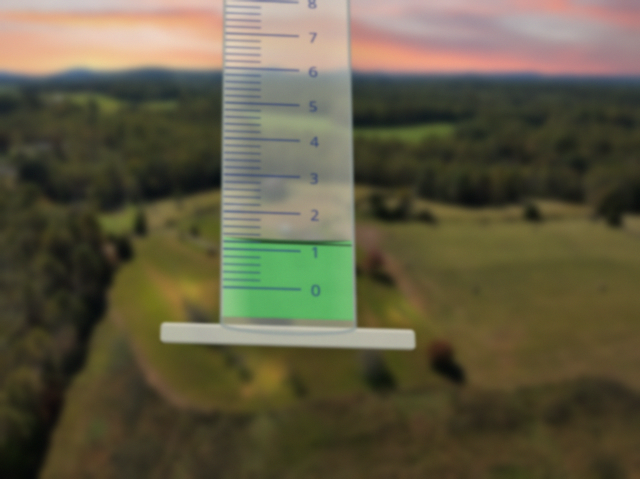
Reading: {"value": 1.2, "unit": "mL"}
